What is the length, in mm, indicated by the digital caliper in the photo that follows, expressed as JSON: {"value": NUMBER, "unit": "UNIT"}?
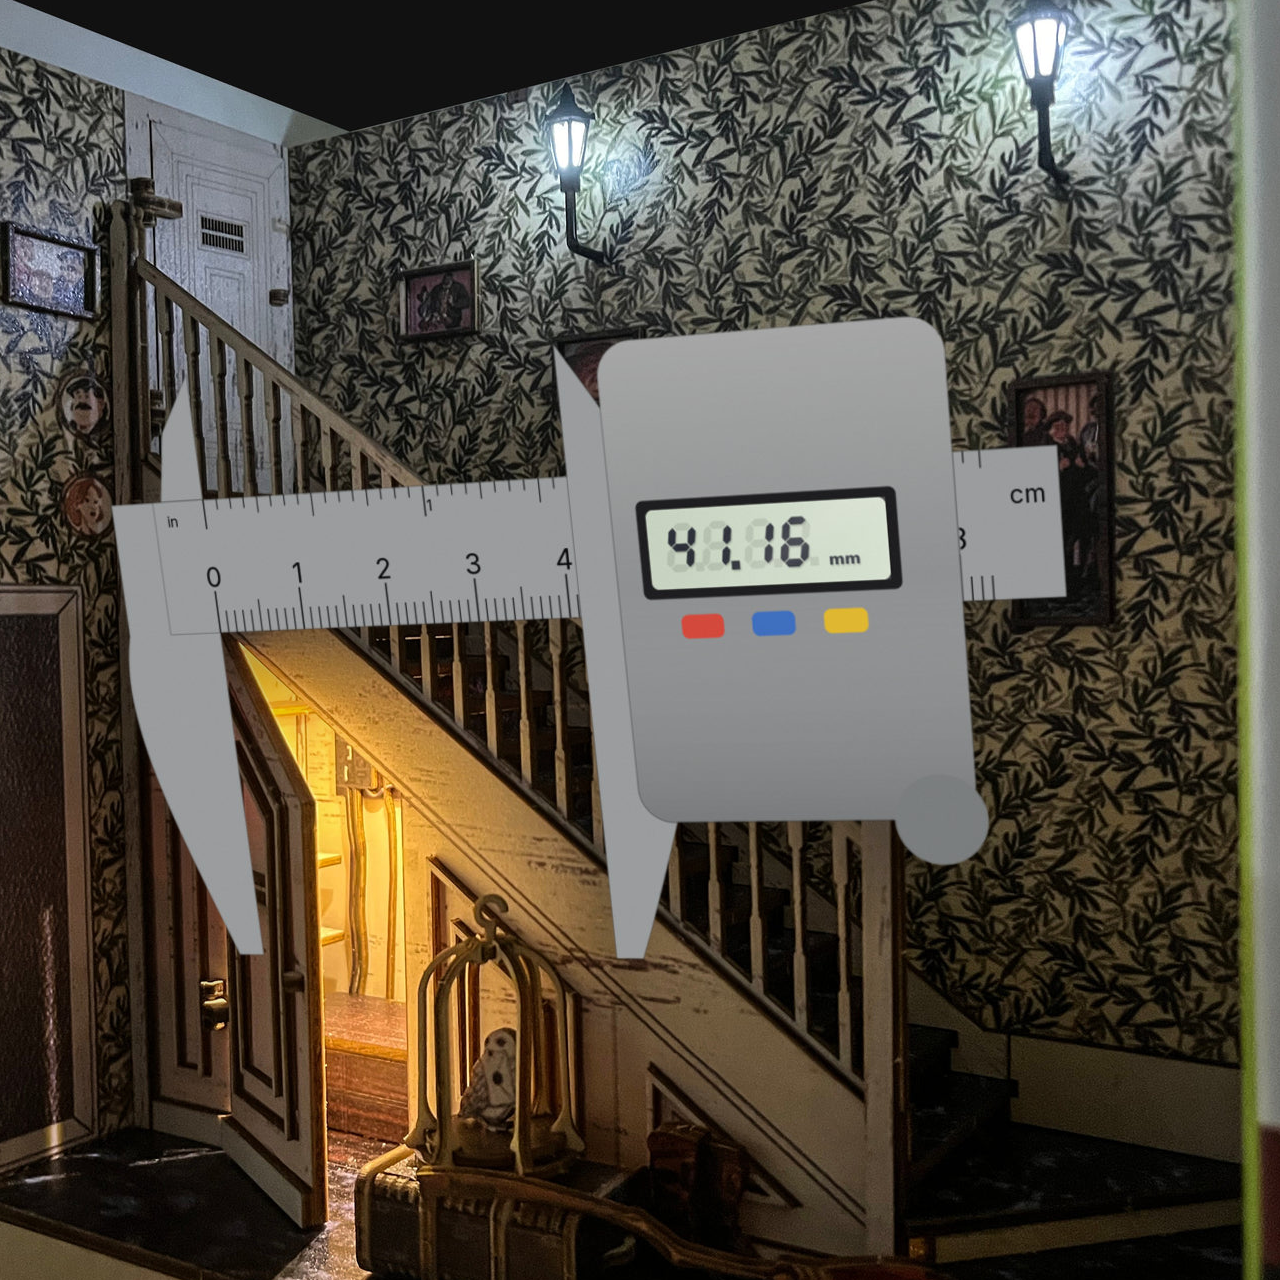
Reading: {"value": 41.16, "unit": "mm"}
